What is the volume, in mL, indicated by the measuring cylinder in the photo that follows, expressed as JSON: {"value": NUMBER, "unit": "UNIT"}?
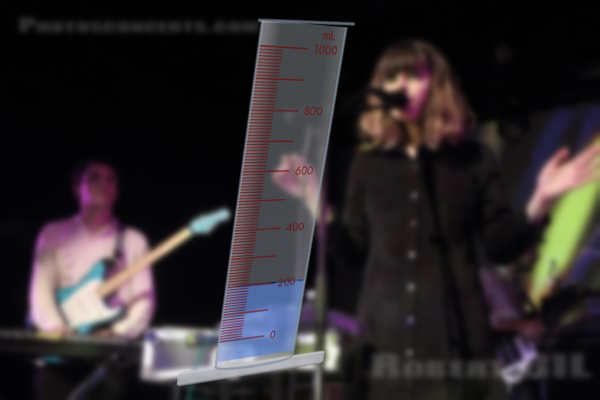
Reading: {"value": 200, "unit": "mL"}
